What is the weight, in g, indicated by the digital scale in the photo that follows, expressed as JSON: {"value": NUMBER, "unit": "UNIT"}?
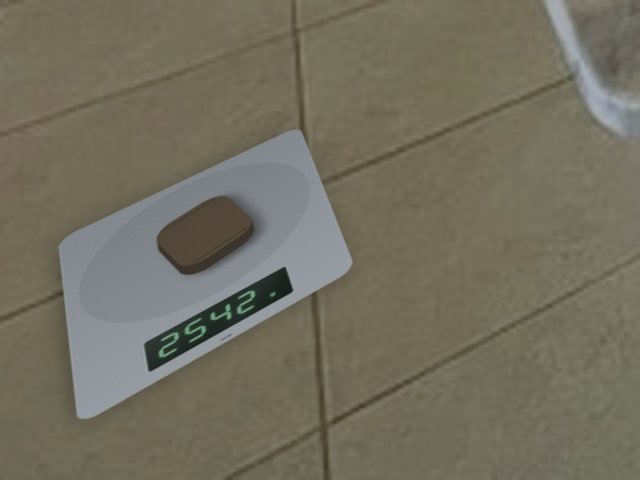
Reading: {"value": 2542, "unit": "g"}
